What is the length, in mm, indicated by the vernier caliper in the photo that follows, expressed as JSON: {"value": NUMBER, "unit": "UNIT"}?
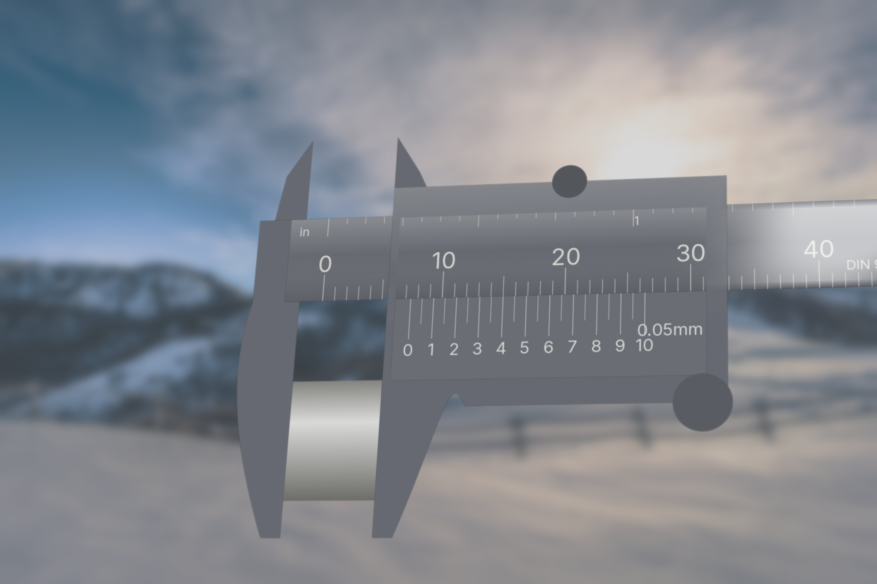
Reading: {"value": 7.4, "unit": "mm"}
